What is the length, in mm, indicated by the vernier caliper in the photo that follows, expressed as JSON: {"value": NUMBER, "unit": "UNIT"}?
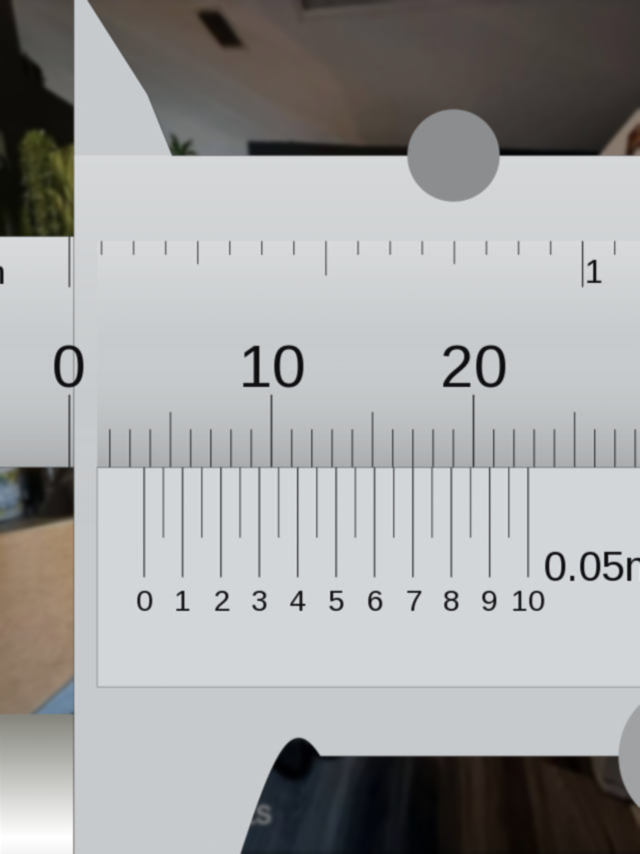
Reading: {"value": 3.7, "unit": "mm"}
